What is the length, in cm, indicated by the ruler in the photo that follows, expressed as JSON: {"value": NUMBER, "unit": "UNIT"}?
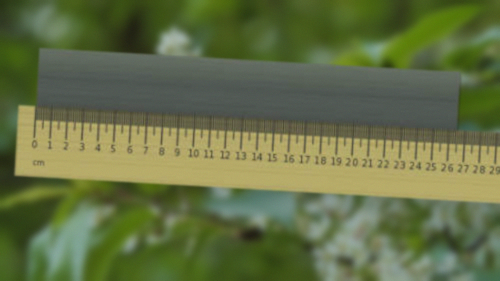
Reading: {"value": 26.5, "unit": "cm"}
